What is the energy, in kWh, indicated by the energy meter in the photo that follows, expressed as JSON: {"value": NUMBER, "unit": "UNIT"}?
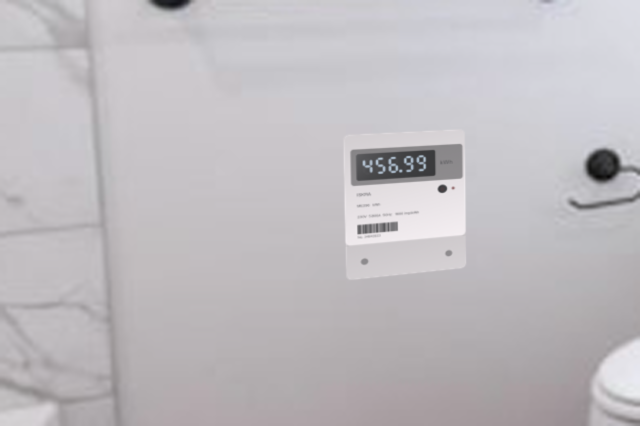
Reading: {"value": 456.99, "unit": "kWh"}
